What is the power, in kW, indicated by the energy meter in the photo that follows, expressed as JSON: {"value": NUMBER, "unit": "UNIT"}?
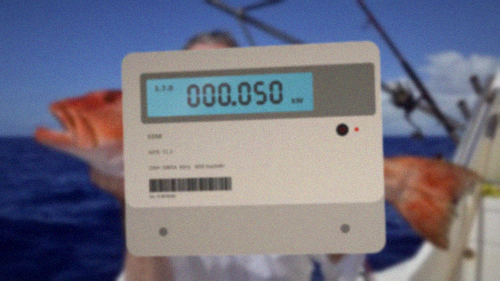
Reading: {"value": 0.050, "unit": "kW"}
